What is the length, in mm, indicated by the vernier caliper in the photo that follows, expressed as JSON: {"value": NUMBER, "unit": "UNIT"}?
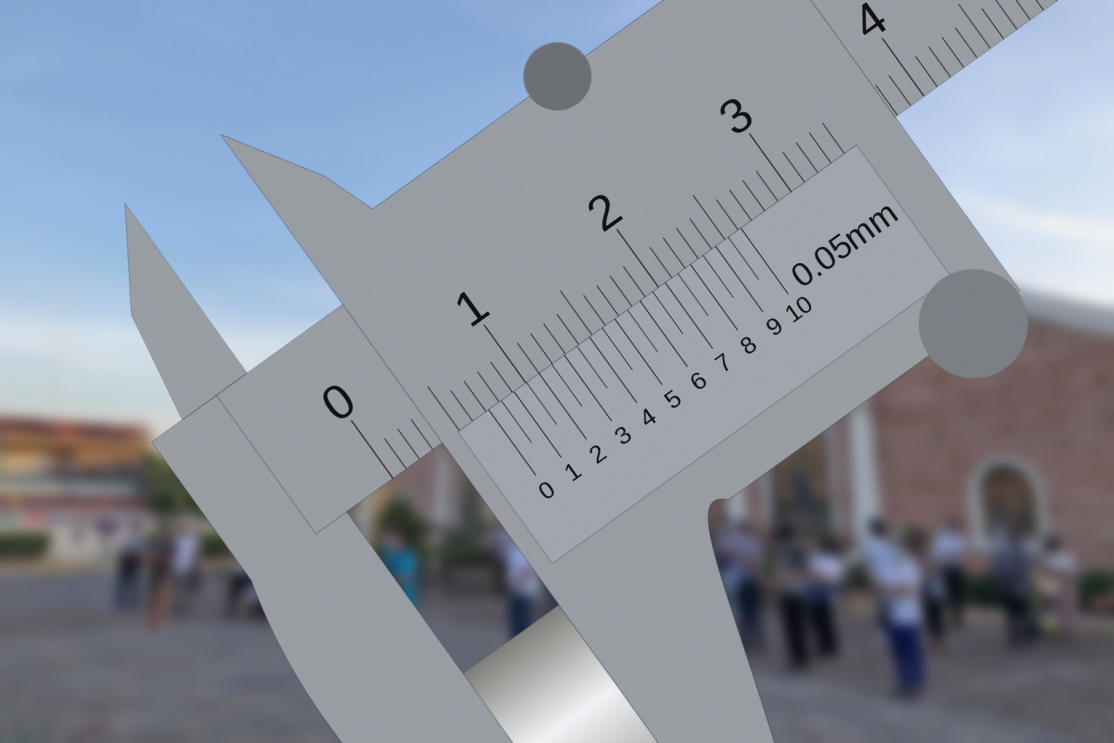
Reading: {"value": 7.2, "unit": "mm"}
